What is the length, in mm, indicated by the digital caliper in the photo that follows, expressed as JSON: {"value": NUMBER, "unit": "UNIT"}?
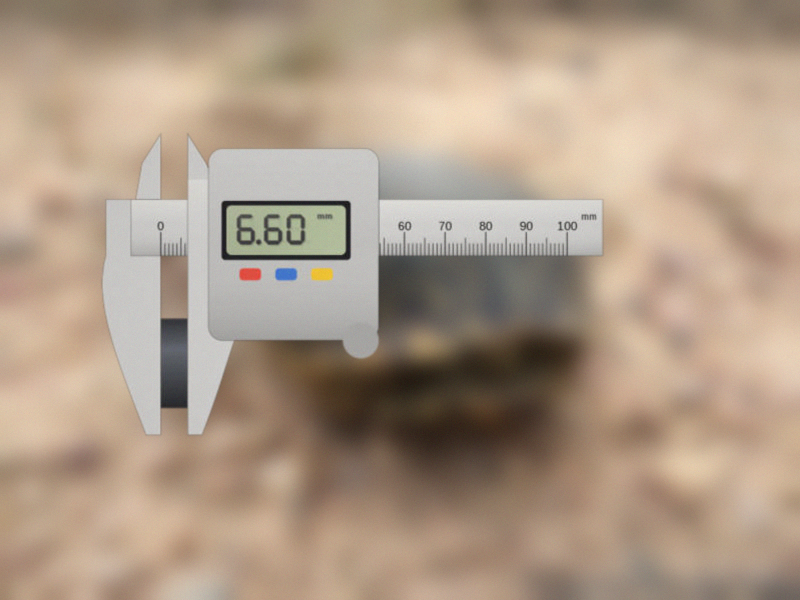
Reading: {"value": 6.60, "unit": "mm"}
